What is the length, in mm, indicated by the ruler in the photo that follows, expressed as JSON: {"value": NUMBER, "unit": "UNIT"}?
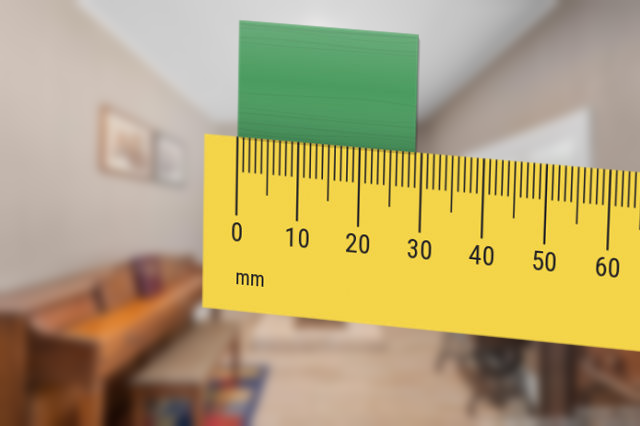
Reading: {"value": 29, "unit": "mm"}
